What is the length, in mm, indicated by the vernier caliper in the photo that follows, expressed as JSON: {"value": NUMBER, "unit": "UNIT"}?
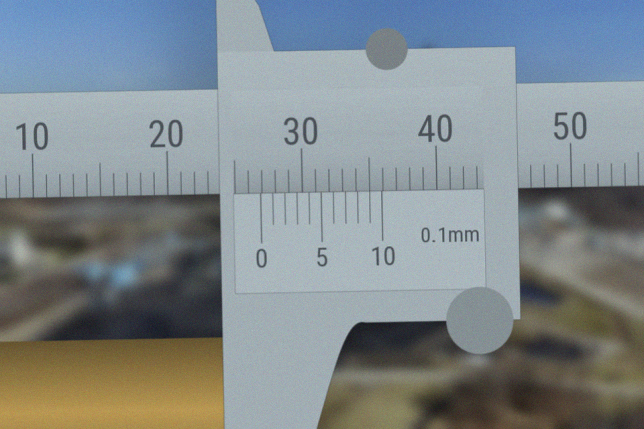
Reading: {"value": 26.9, "unit": "mm"}
